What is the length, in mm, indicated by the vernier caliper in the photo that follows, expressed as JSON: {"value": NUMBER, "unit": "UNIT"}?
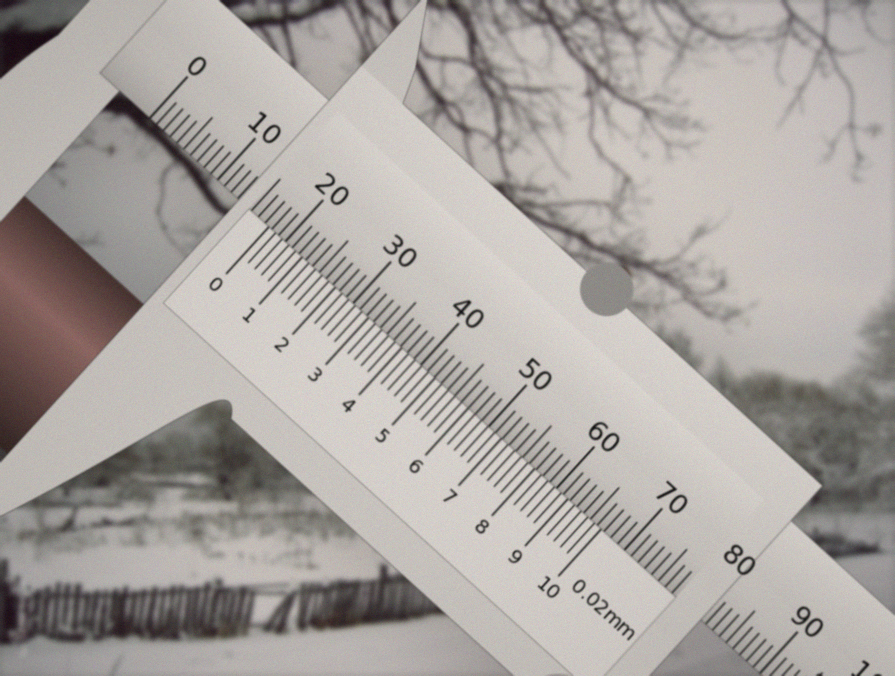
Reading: {"value": 17.6, "unit": "mm"}
